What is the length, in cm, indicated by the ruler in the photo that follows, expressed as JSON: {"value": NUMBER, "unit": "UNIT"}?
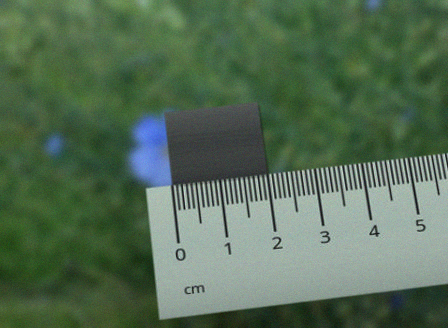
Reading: {"value": 2, "unit": "cm"}
